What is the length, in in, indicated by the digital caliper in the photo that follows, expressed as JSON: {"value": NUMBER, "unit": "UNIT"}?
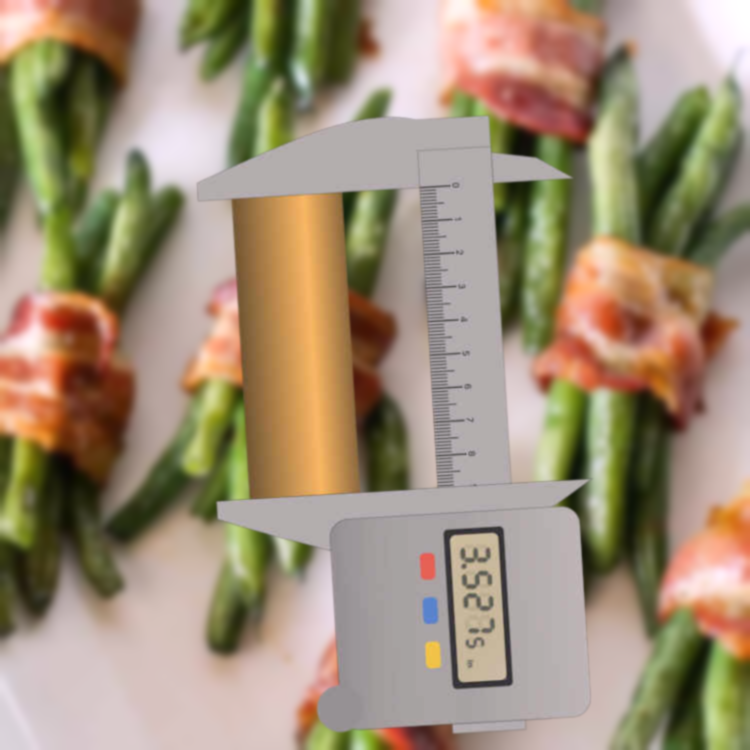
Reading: {"value": 3.5275, "unit": "in"}
